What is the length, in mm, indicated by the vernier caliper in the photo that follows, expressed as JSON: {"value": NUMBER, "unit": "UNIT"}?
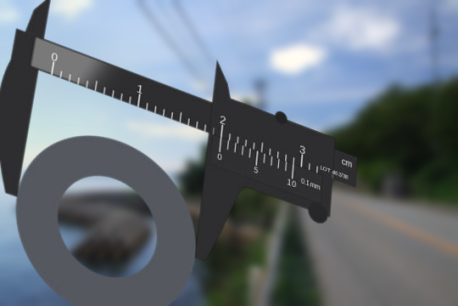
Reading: {"value": 20.0, "unit": "mm"}
